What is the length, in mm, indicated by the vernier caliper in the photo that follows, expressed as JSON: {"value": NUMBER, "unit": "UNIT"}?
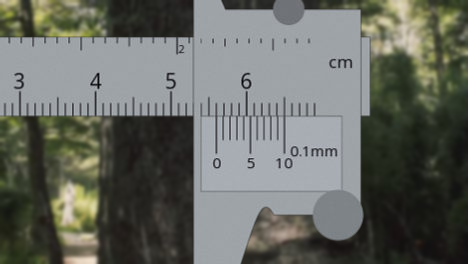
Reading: {"value": 56.0, "unit": "mm"}
